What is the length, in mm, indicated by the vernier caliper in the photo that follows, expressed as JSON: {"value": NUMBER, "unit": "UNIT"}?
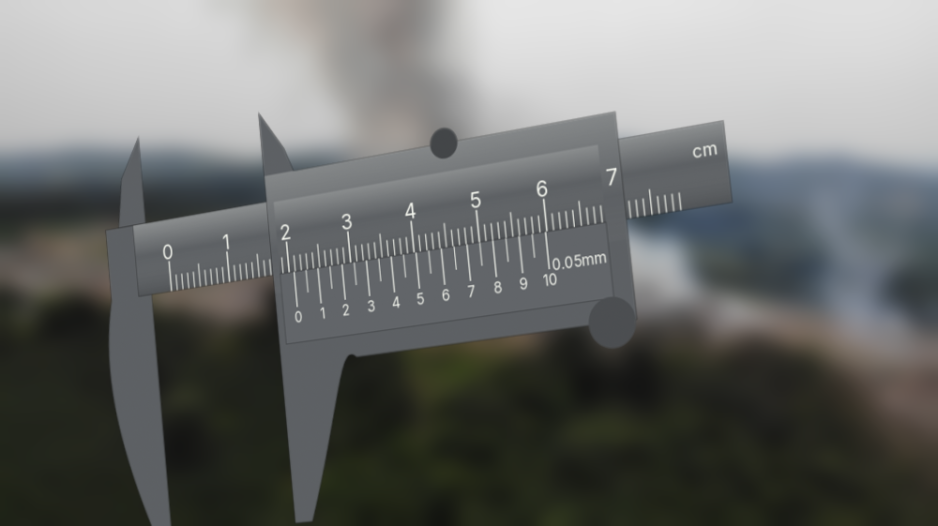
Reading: {"value": 20.8, "unit": "mm"}
